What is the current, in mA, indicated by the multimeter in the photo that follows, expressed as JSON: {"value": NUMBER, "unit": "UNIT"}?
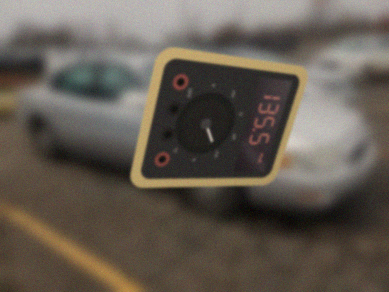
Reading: {"value": 135.5, "unit": "mA"}
